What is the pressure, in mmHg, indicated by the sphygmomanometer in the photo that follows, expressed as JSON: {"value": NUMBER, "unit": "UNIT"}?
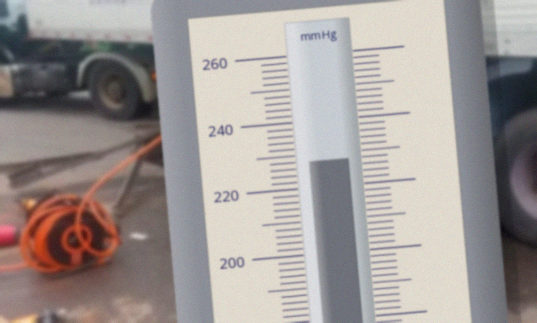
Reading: {"value": 228, "unit": "mmHg"}
